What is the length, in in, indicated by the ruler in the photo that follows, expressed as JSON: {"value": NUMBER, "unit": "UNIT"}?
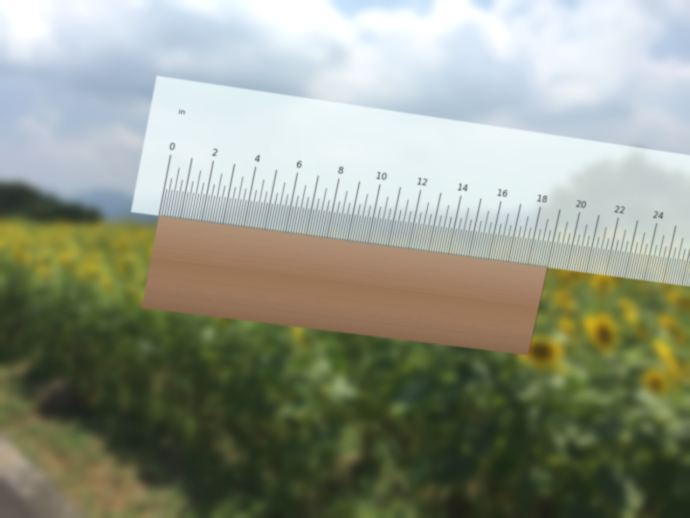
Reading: {"value": 19, "unit": "in"}
